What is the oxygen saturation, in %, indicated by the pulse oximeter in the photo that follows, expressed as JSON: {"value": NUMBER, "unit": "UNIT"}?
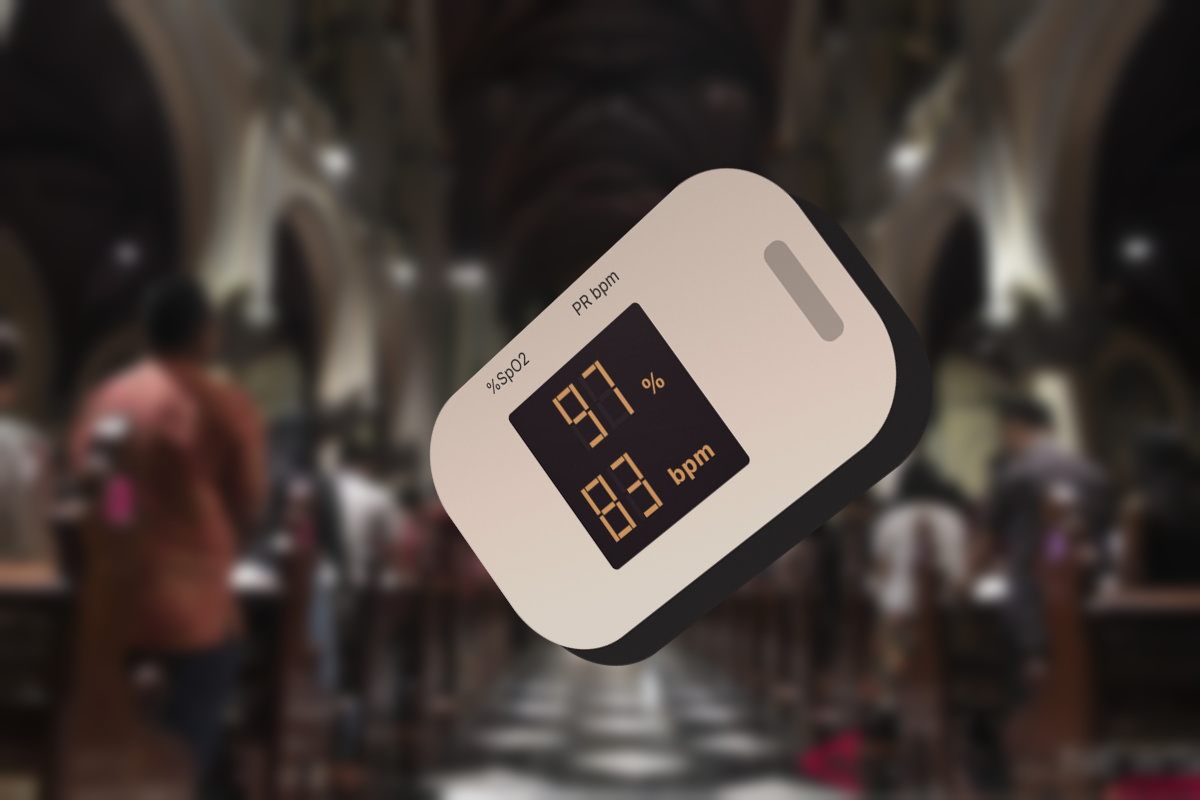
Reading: {"value": 97, "unit": "%"}
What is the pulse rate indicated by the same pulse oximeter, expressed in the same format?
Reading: {"value": 83, "unit": "bpm"}
